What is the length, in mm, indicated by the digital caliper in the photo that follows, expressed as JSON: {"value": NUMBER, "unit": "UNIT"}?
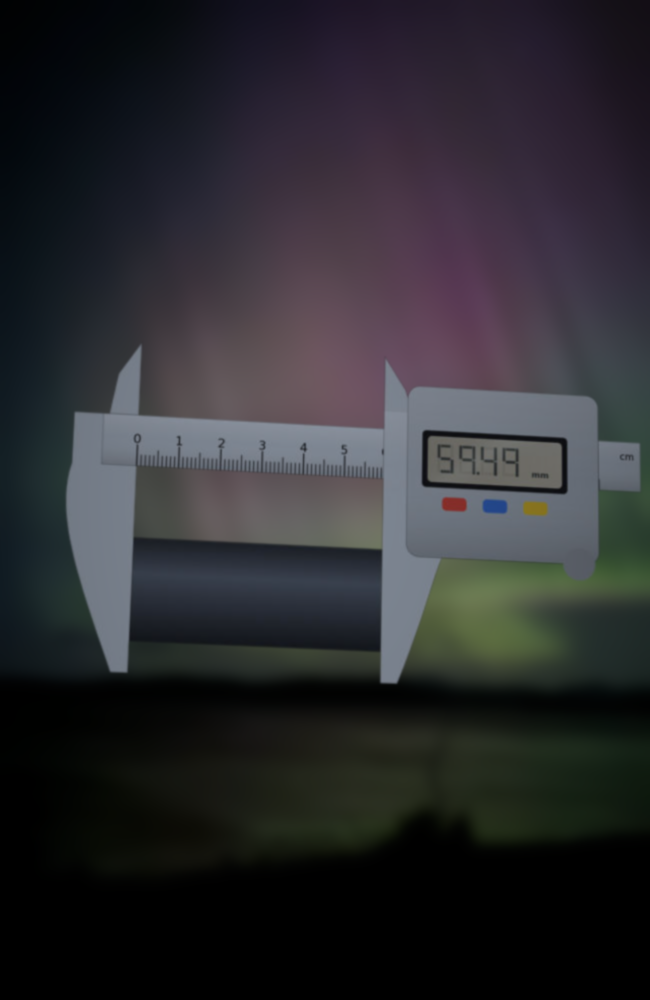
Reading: {"value": 59.49, "unit": "mm"}
